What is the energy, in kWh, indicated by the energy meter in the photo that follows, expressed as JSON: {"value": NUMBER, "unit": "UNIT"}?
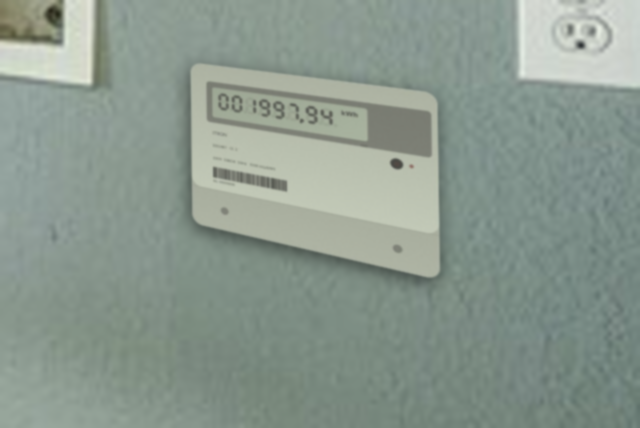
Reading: {"value": 1997.94, "unit": "kWh"}
